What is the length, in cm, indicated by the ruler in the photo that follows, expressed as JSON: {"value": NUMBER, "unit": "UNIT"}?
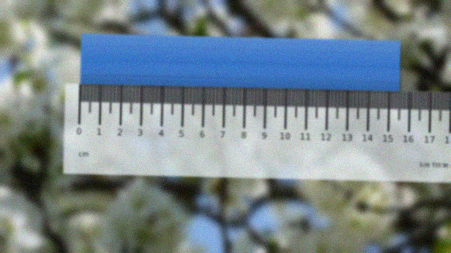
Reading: {"value": 15.5, "unit": "cm"}
